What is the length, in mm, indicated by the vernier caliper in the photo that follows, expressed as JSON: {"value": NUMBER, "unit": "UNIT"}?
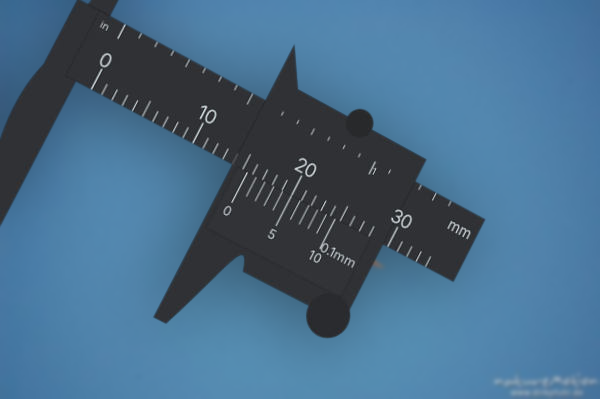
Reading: {"value": 15.5, "unit": "mm"}
